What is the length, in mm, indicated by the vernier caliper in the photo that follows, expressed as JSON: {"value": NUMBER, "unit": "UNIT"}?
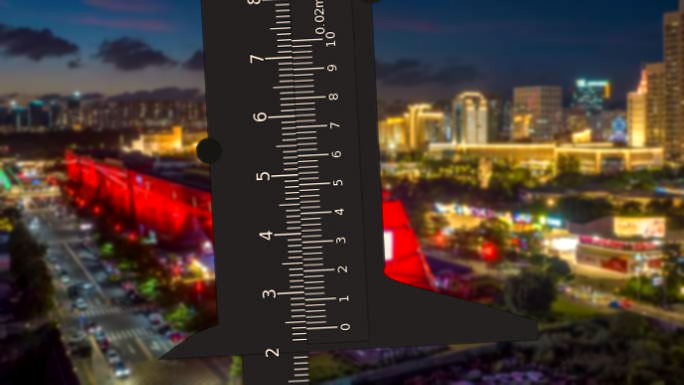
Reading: {"value": 23.8, "unit": "mm"}
